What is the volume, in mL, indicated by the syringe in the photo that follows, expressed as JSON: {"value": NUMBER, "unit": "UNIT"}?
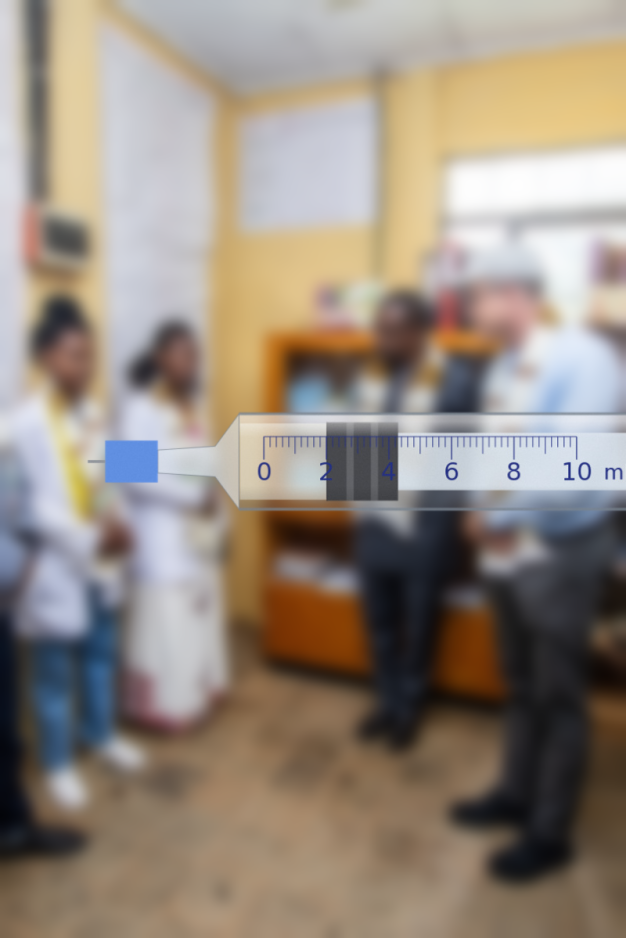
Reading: {"value": 2, "unit": "mL"}
